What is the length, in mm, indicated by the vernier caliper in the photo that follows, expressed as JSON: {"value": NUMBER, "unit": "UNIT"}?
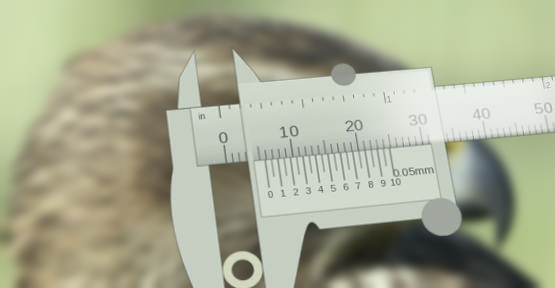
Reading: {"value": 5.8, "unit": "mm"}
